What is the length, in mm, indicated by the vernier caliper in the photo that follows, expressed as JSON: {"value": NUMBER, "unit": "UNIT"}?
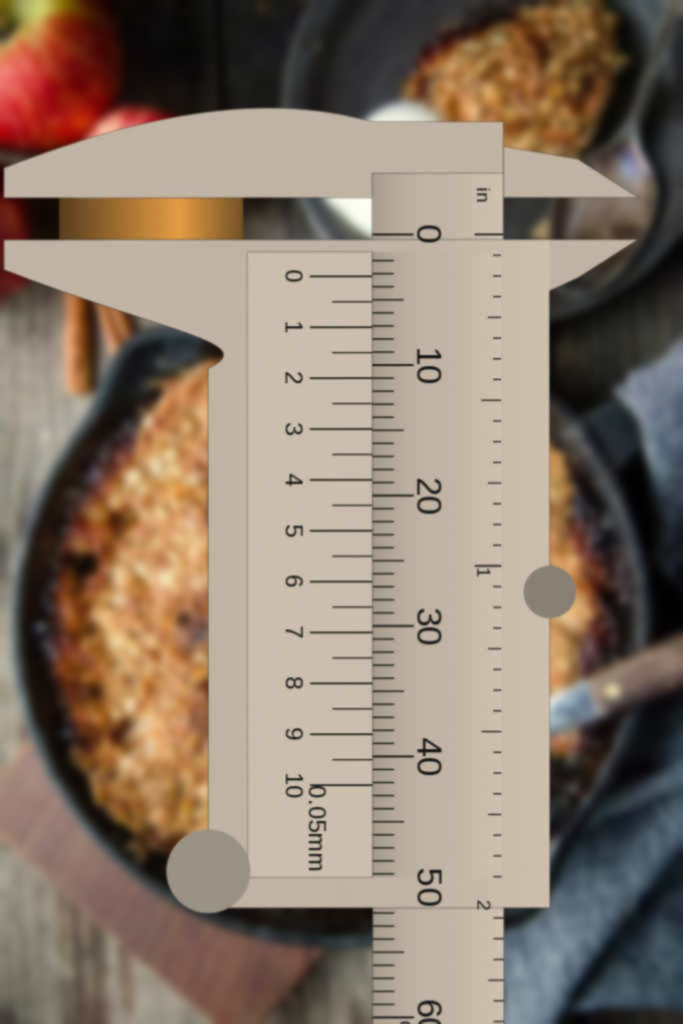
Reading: {"value": 3.2, "unit": "mm"}
